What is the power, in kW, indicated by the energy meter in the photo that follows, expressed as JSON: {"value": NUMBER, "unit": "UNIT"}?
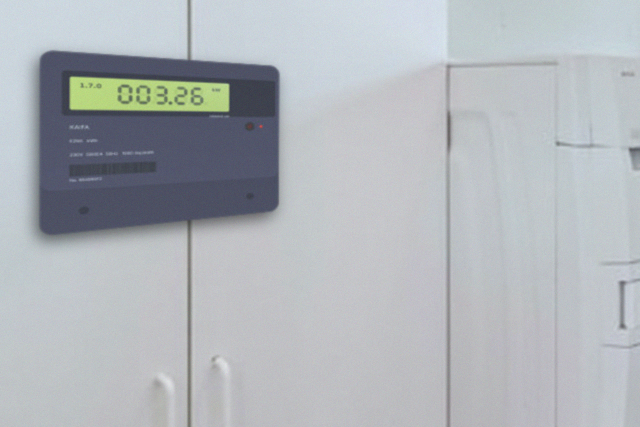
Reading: {"value": 3.26, "unit": "kW"}
